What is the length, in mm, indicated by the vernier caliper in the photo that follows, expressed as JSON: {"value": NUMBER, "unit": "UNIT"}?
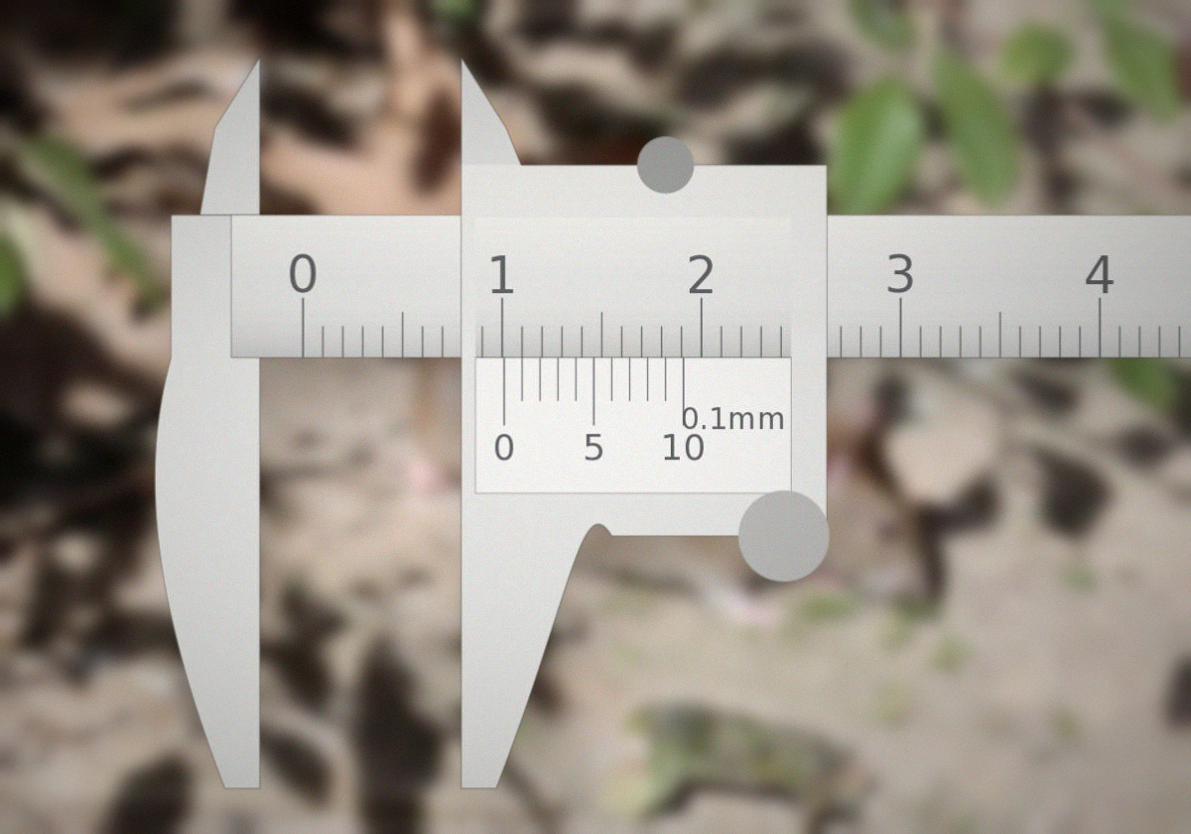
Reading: {"value": 10.1, "unit": "mm"}
